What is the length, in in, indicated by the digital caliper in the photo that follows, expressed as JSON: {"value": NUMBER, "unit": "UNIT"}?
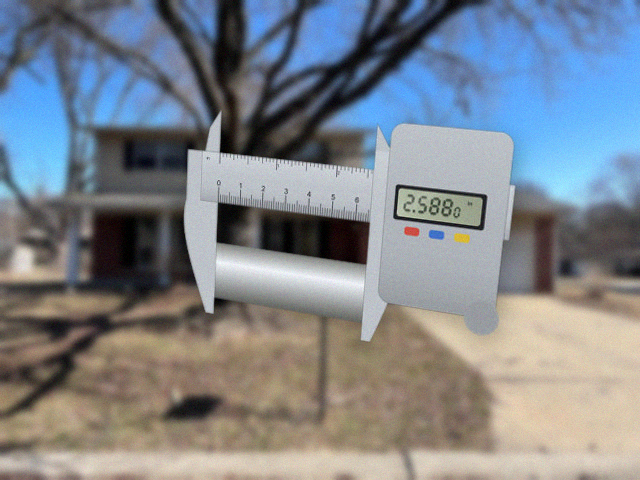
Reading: {"value": 2.5880, "unit": "in"}
